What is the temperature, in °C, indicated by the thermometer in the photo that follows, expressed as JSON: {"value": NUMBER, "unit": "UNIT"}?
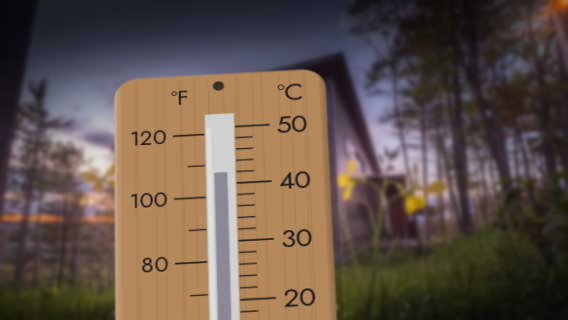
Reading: {"value": 42, "unit": "°C"}
